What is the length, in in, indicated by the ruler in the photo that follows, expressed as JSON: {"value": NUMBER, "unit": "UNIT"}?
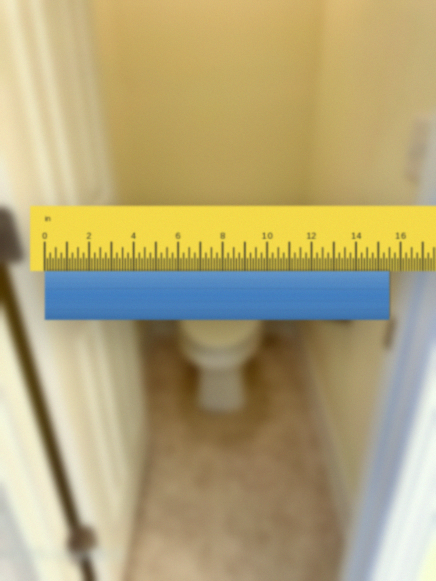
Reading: {"value": 15.5, "unit": "in"}
